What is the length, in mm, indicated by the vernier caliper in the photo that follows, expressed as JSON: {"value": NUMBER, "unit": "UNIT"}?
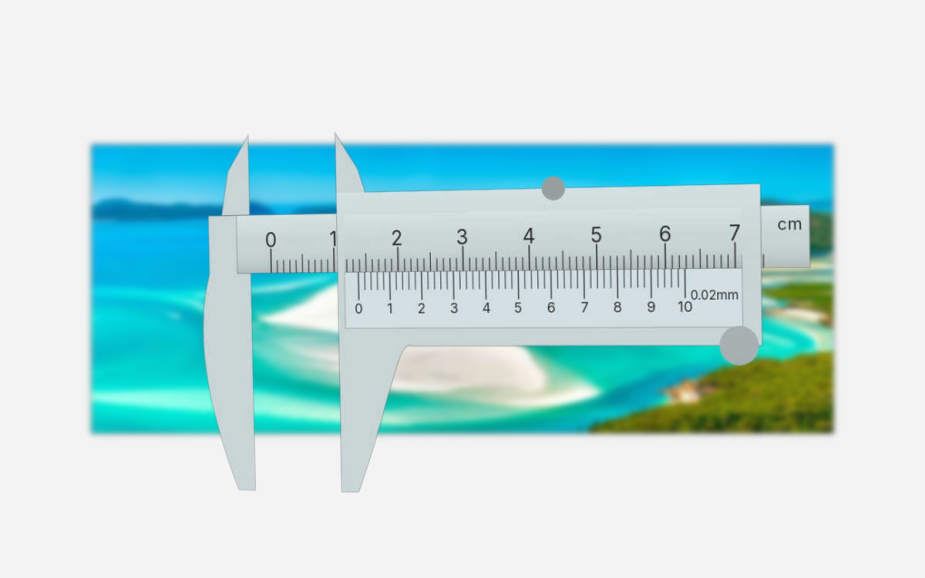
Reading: {"value": 13.8, "unit": "mm"}
